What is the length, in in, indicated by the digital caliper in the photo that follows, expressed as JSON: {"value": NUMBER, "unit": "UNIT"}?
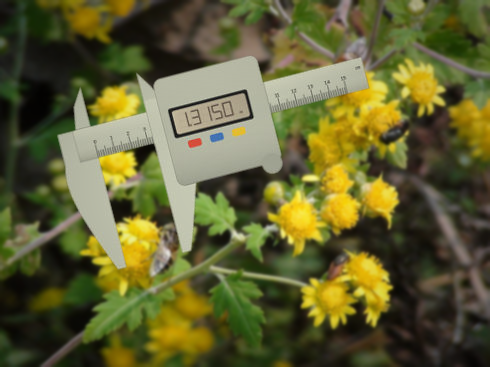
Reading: {"value": 1.3150, "unit": "in"}
